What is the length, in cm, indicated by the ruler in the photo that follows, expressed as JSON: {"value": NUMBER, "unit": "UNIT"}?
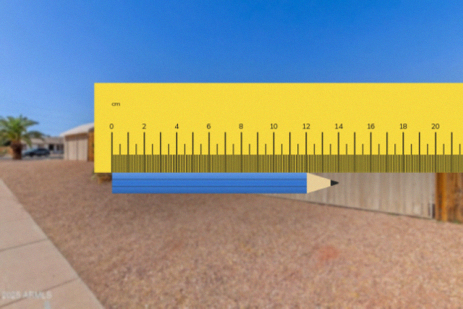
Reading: {"value": 14, "unit": "cm"}
